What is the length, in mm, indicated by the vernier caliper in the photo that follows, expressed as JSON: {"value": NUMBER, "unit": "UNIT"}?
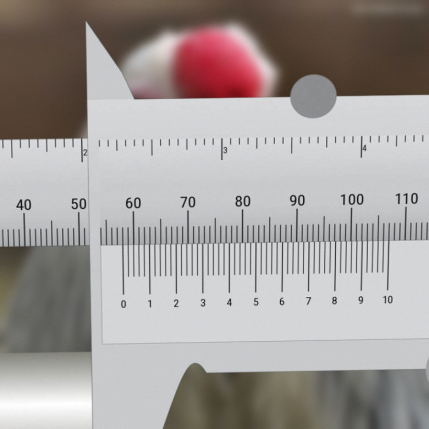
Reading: {"value": 58.0, "unit": "mm"}
